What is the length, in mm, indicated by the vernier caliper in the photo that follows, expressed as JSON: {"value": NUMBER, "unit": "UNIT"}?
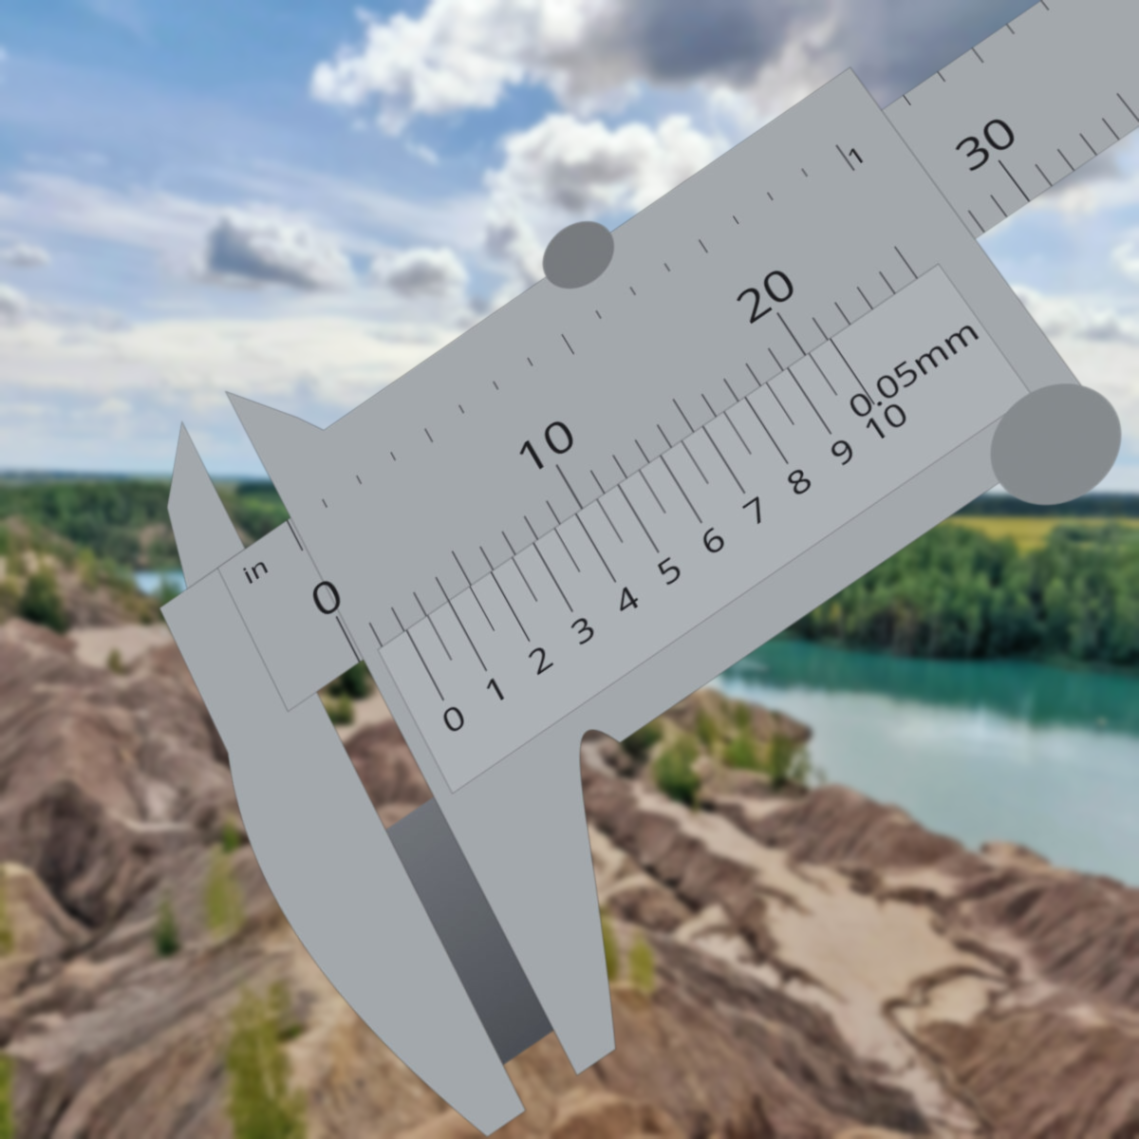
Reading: {"value": 2.10, "unit": "mm"}
